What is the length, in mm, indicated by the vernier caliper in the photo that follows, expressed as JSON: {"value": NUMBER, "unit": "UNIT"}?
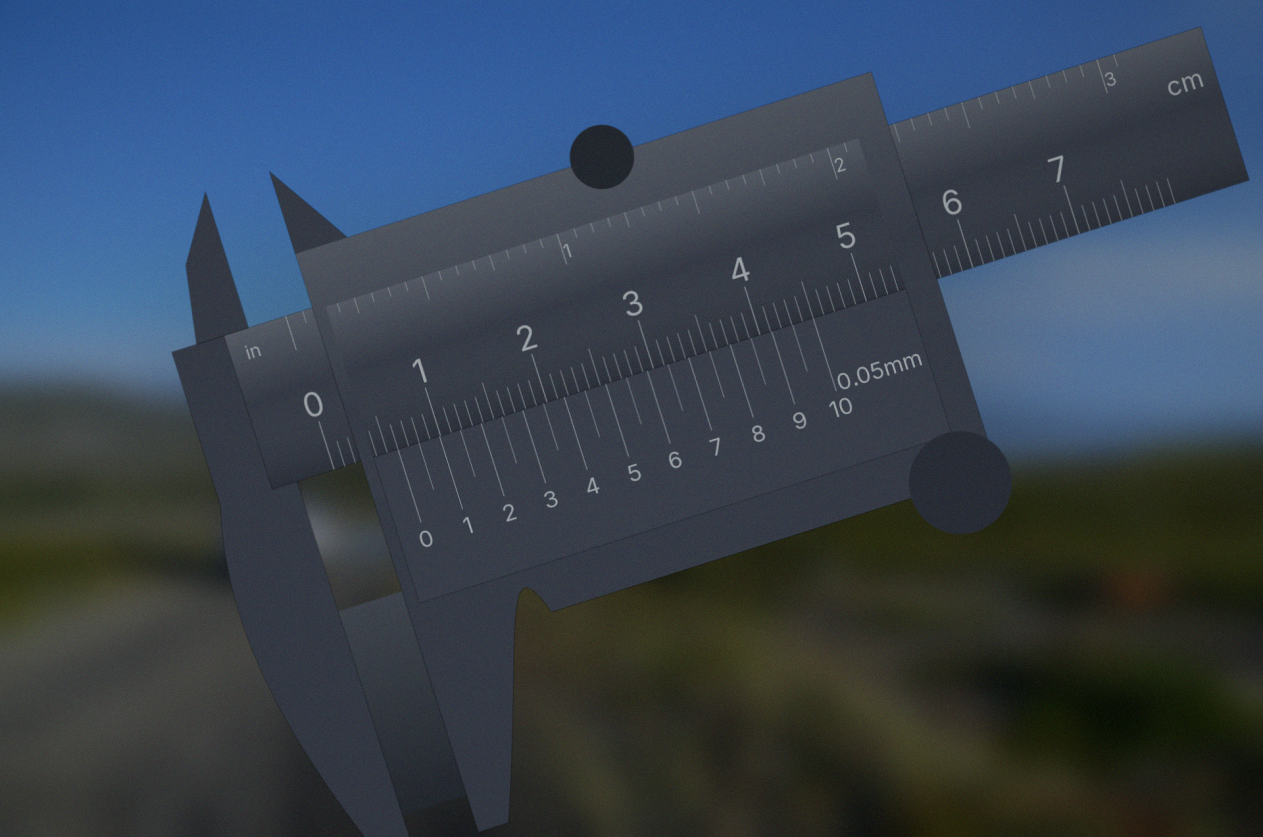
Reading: {"value": 6.0, "unit": "mm"}
